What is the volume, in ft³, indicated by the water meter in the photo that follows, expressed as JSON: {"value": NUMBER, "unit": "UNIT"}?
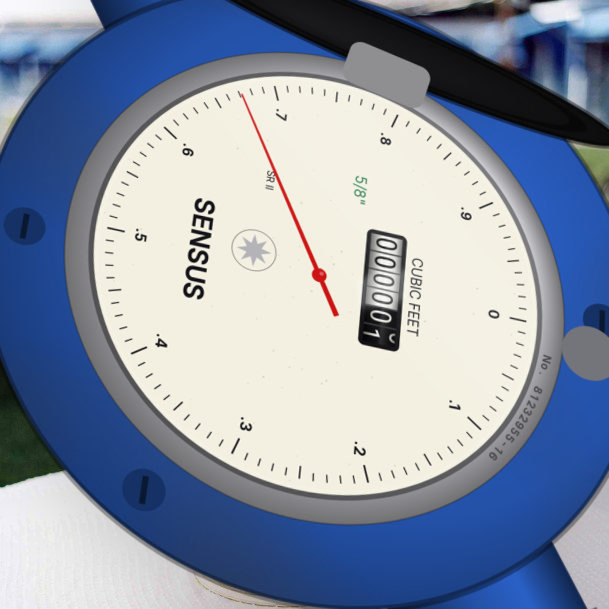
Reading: {"value": 0.67, "unit": "ft³"}
